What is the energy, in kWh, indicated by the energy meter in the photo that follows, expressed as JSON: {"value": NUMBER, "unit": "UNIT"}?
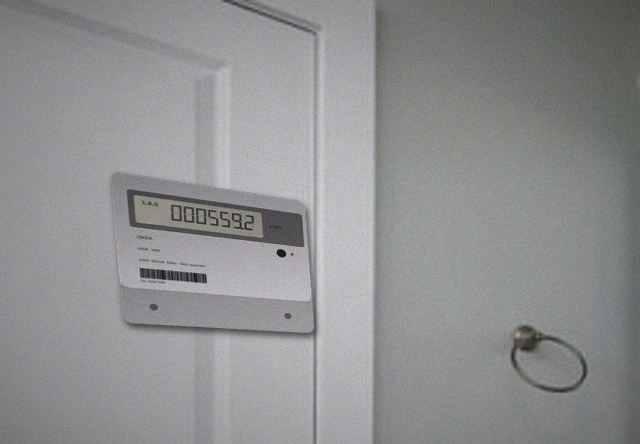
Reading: {"value": 559.2, "unit": "kWh"}
